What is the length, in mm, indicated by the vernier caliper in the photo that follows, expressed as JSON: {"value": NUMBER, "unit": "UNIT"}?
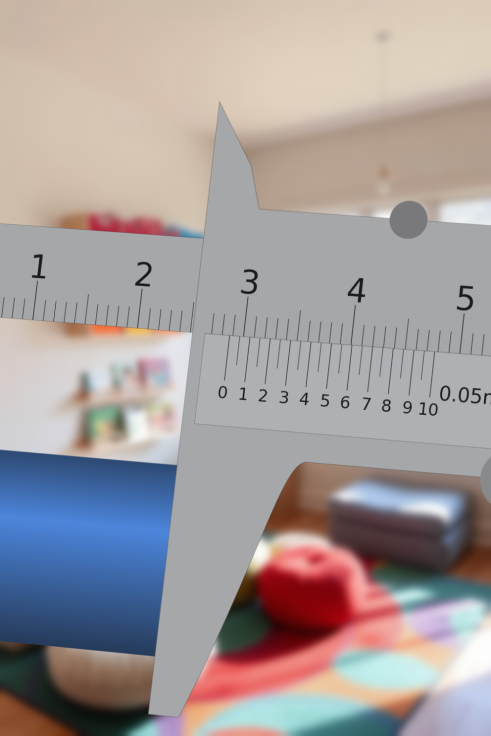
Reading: {"value": 28.7, "unit": "mm"}
